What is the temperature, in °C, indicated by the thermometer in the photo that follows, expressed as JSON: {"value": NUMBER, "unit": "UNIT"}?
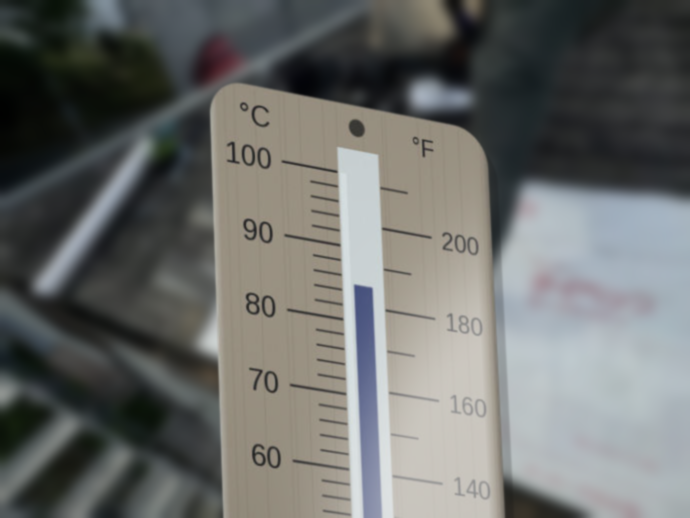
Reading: {"value": 85, "unit": "°C"}
